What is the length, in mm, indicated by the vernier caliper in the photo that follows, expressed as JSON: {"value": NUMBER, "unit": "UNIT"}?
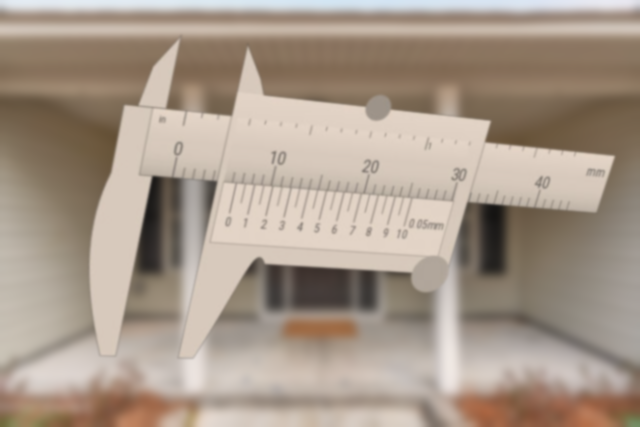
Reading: {"value": 6.4, "unit": "mm"}
